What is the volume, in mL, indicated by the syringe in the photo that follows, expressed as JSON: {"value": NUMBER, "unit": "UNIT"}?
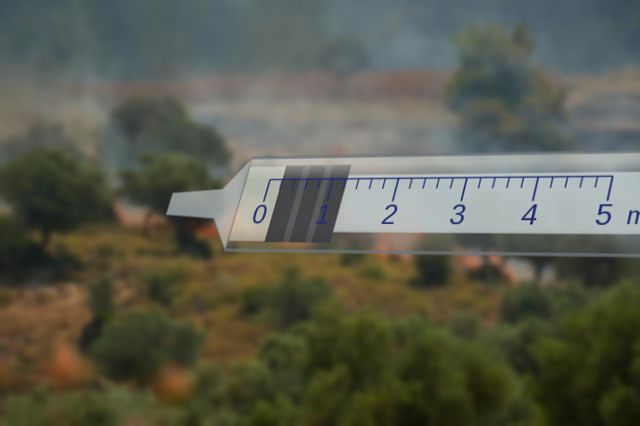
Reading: {"value": 0.2, "unit": "mL"}
